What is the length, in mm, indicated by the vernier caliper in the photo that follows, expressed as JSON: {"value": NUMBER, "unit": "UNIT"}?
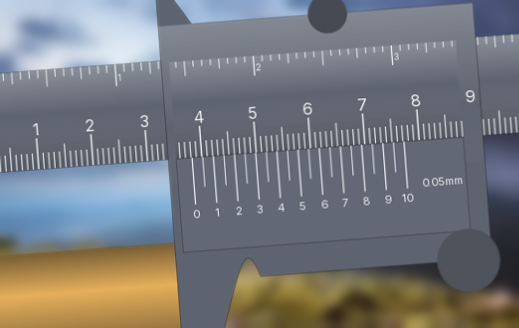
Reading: {"value": 38.2, "unit": "mm"}
